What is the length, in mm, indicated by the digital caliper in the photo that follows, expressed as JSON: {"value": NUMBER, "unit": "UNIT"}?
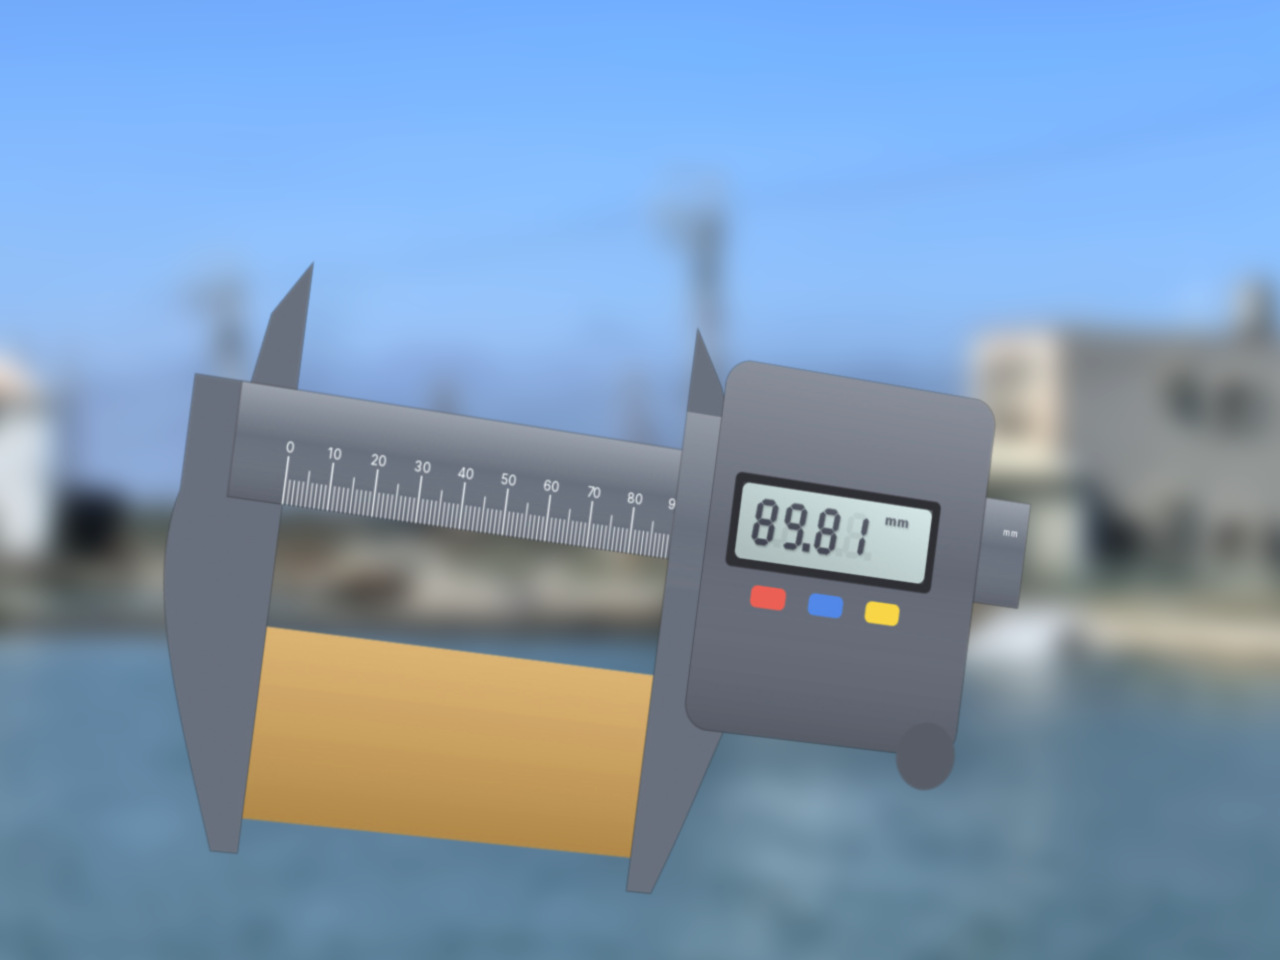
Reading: {"value": 89.81, "unit": "mm"}
